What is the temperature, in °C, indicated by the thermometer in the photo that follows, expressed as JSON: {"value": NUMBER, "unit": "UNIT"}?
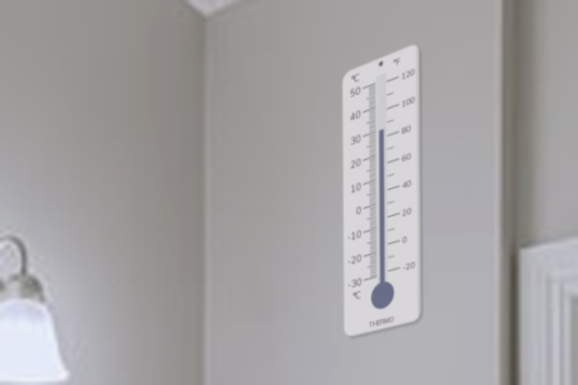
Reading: {"value": 30, "unit": "°C"}
